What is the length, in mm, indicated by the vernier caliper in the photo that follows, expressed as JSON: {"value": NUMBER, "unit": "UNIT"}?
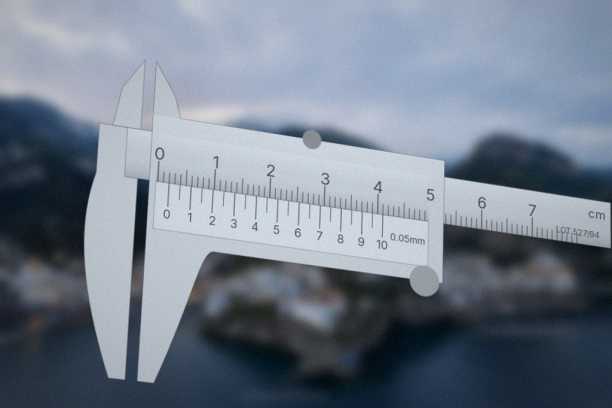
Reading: {"value": 2.0, "unit": "mm"}
